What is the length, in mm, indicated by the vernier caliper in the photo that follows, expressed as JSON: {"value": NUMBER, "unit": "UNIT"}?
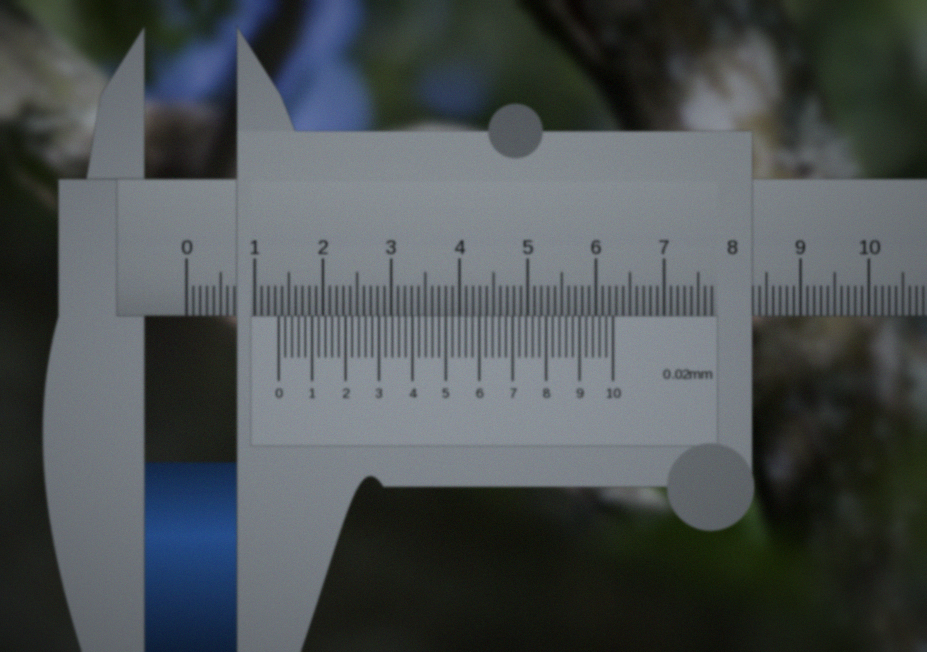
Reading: {"value": 13.5, "unit": "mm"}
